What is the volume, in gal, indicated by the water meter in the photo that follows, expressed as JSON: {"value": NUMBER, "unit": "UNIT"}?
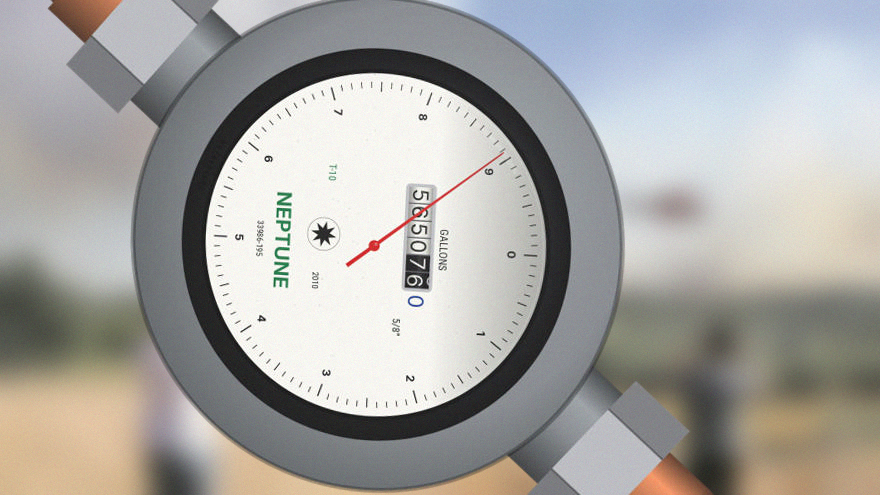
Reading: {"value": 5650758.9, "unit": "gal"}
